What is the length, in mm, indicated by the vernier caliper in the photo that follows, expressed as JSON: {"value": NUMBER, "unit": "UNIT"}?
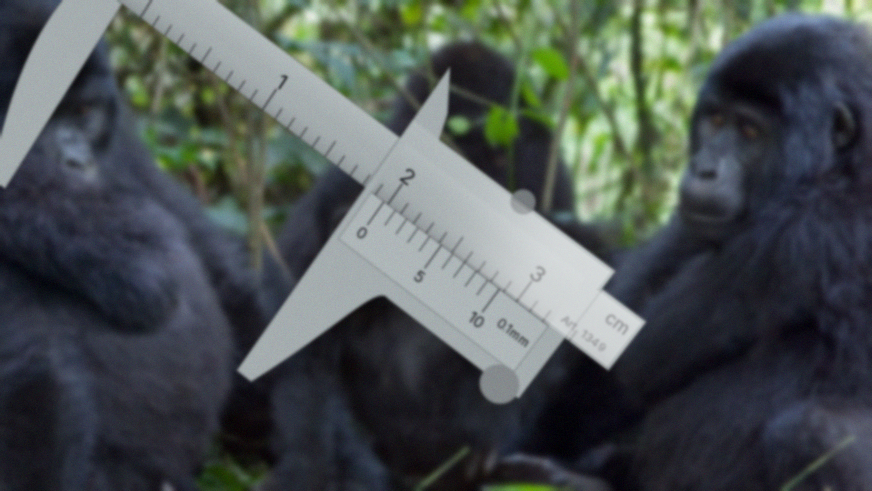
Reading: {"value": 19.7, "unit": "mm"}
